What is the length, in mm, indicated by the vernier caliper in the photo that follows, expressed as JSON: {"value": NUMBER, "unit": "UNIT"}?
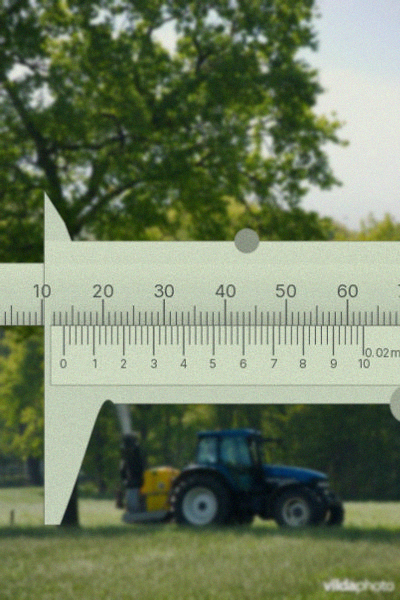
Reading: {"value": 13.6, "unit": "mm"}
